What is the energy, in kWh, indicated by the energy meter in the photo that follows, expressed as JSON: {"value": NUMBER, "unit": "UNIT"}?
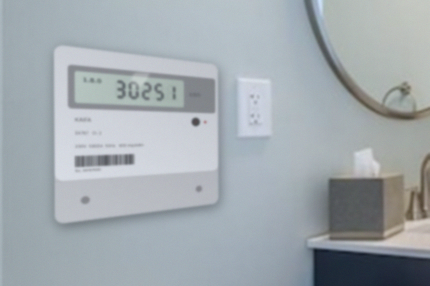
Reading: {"value": 30251, "unit": "kWh"}
